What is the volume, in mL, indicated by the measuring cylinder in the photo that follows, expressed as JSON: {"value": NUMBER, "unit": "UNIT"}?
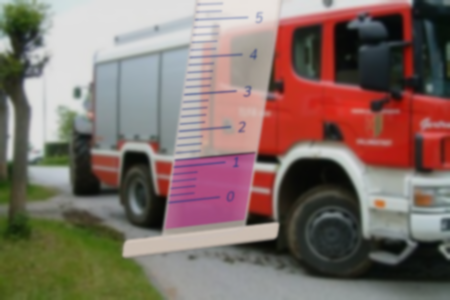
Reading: {"value": 1.2, "unit": "mL"}
